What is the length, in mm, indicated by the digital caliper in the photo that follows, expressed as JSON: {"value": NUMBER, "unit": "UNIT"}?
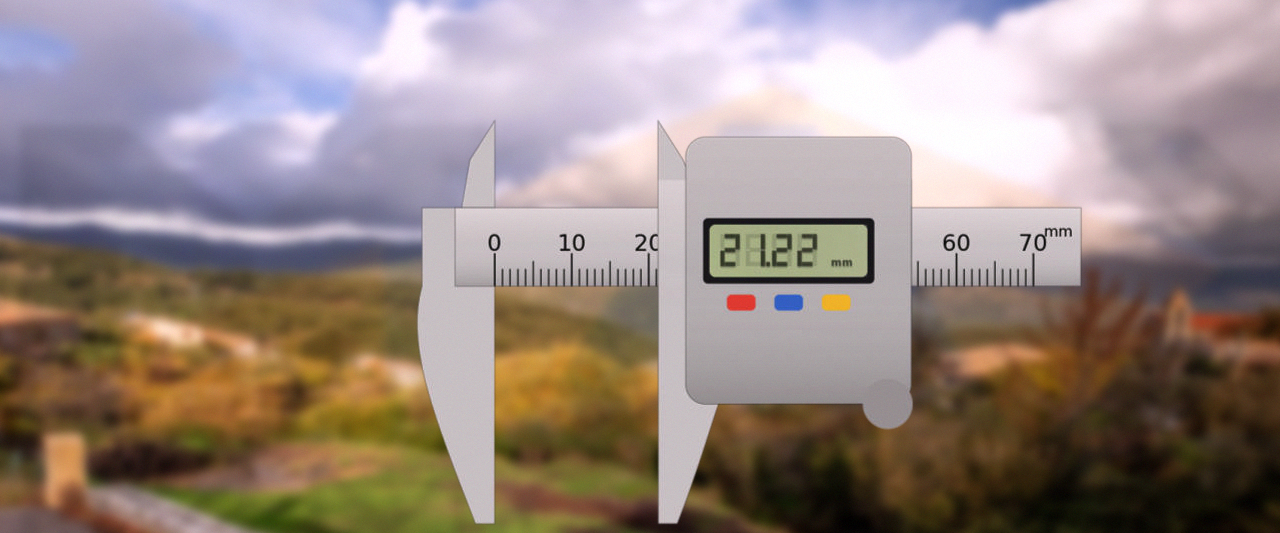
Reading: {"value": 21.22, "unit": "mm"}
